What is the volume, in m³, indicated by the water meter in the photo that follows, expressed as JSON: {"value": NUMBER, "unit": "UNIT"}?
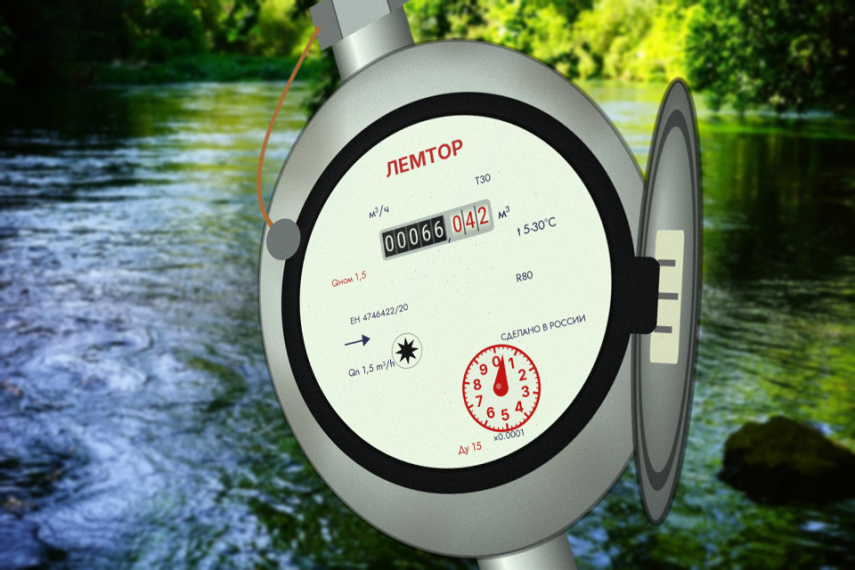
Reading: {"value": 66.0420, "unit": "m³"}
